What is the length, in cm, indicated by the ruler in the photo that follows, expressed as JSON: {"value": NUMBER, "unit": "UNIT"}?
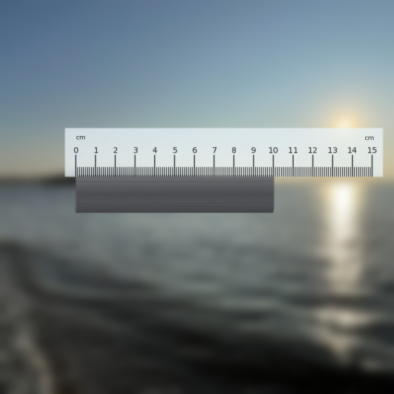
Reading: {"value": 10, "unit": "cm"}
